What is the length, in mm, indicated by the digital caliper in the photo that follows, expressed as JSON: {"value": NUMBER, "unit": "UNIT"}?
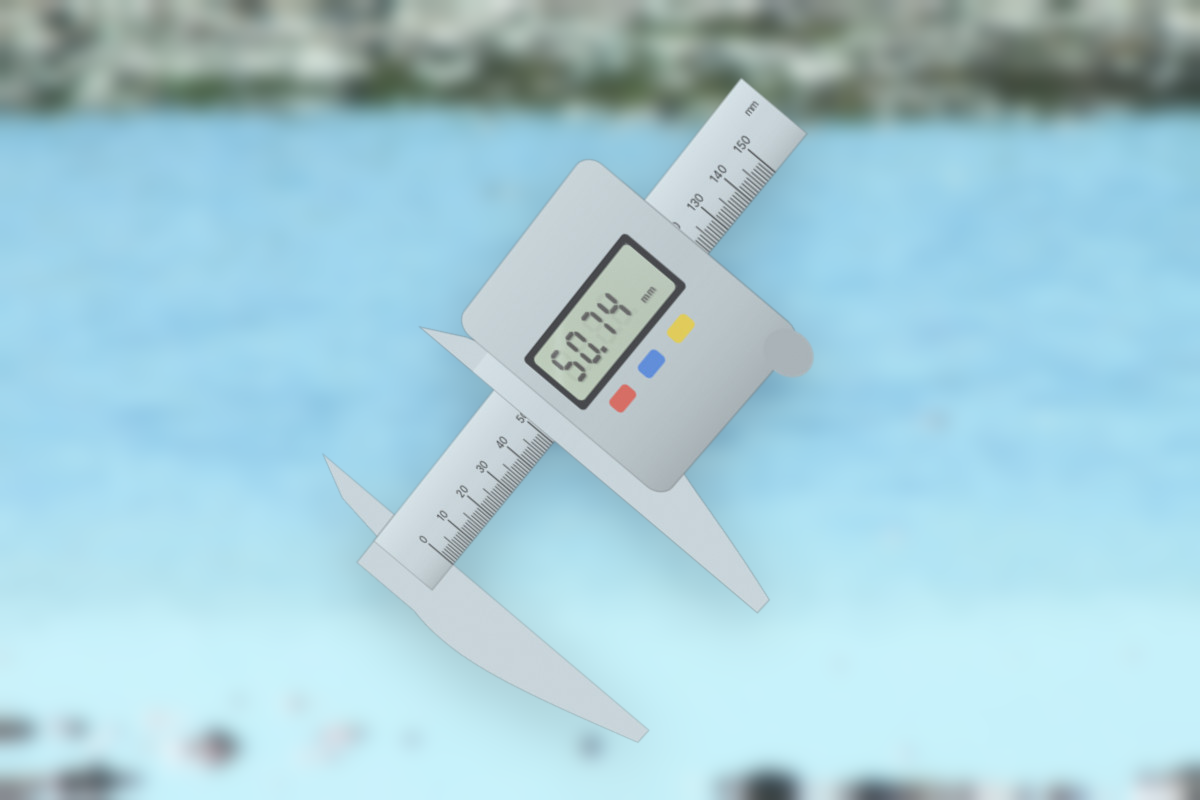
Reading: {"value": 50.74, "unit": "mm"}
